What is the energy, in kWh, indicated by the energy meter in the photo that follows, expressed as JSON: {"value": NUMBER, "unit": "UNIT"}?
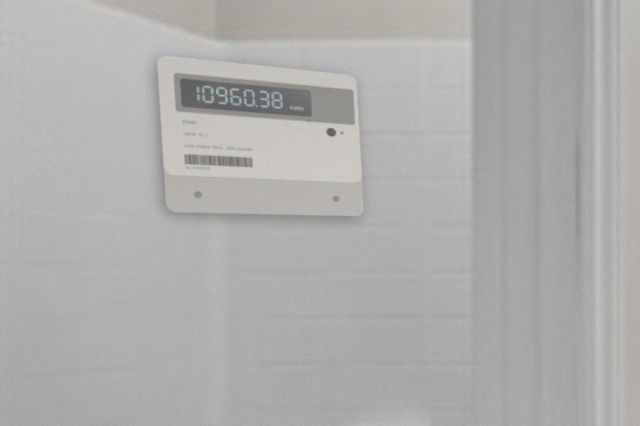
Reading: {"value": 10960.38, "unit": "kWh"}
